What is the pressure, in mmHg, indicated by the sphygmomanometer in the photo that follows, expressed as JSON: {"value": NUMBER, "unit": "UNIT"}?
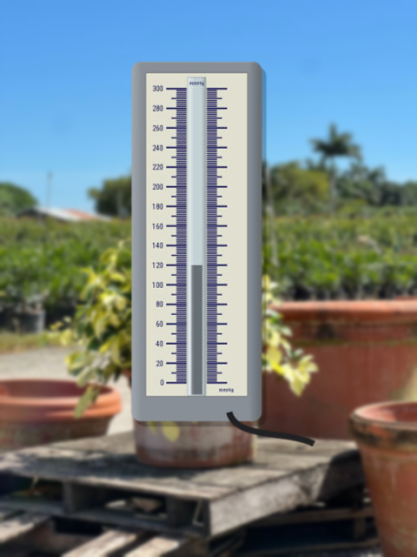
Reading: {"value": 120, "unit": "mmHg"}
